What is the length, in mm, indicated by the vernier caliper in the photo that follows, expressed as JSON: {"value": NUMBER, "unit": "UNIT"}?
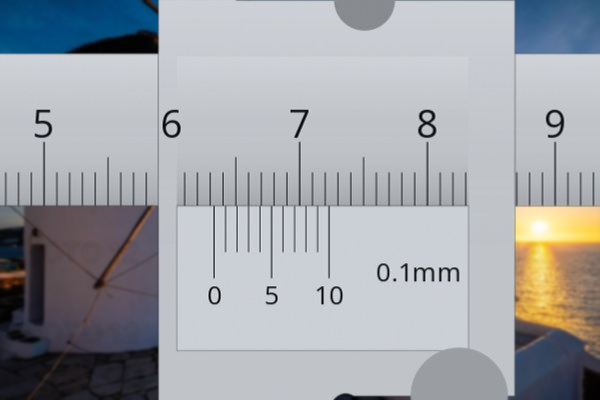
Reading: {"value": 63.3, "unit": "mm"}
